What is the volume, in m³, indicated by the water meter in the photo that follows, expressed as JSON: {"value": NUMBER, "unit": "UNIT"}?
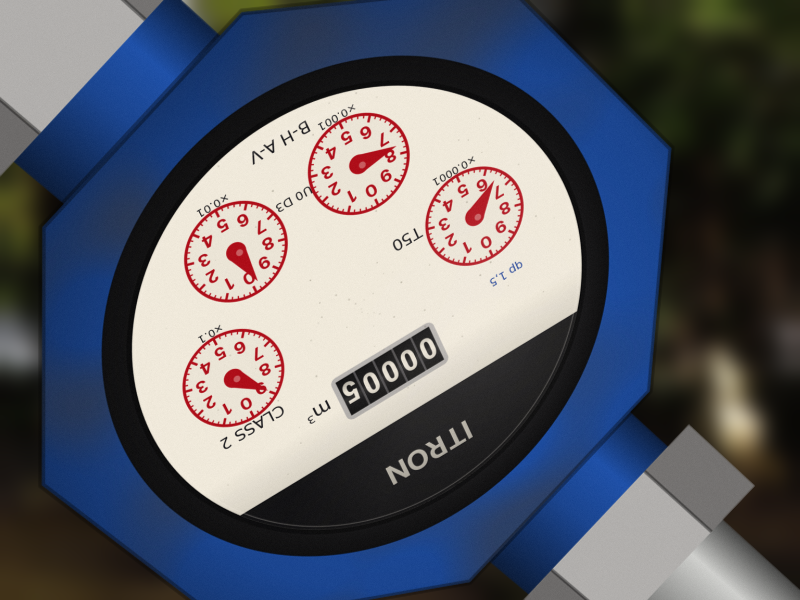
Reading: {"value": 4.8976, "unit": "m³"}
